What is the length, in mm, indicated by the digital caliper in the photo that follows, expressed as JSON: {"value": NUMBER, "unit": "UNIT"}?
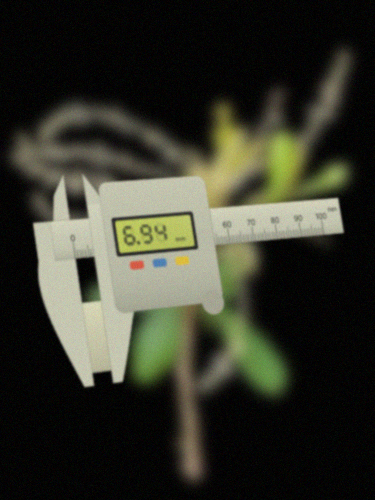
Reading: {"value": 6.94, "unit": "mm"}
